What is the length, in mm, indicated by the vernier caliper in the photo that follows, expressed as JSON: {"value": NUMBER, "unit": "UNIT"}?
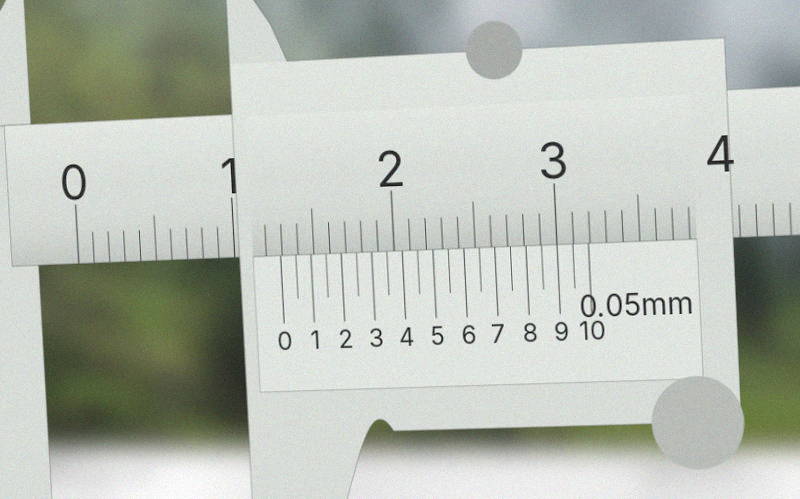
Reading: {"value": 12.9, "unit": "mm"}
